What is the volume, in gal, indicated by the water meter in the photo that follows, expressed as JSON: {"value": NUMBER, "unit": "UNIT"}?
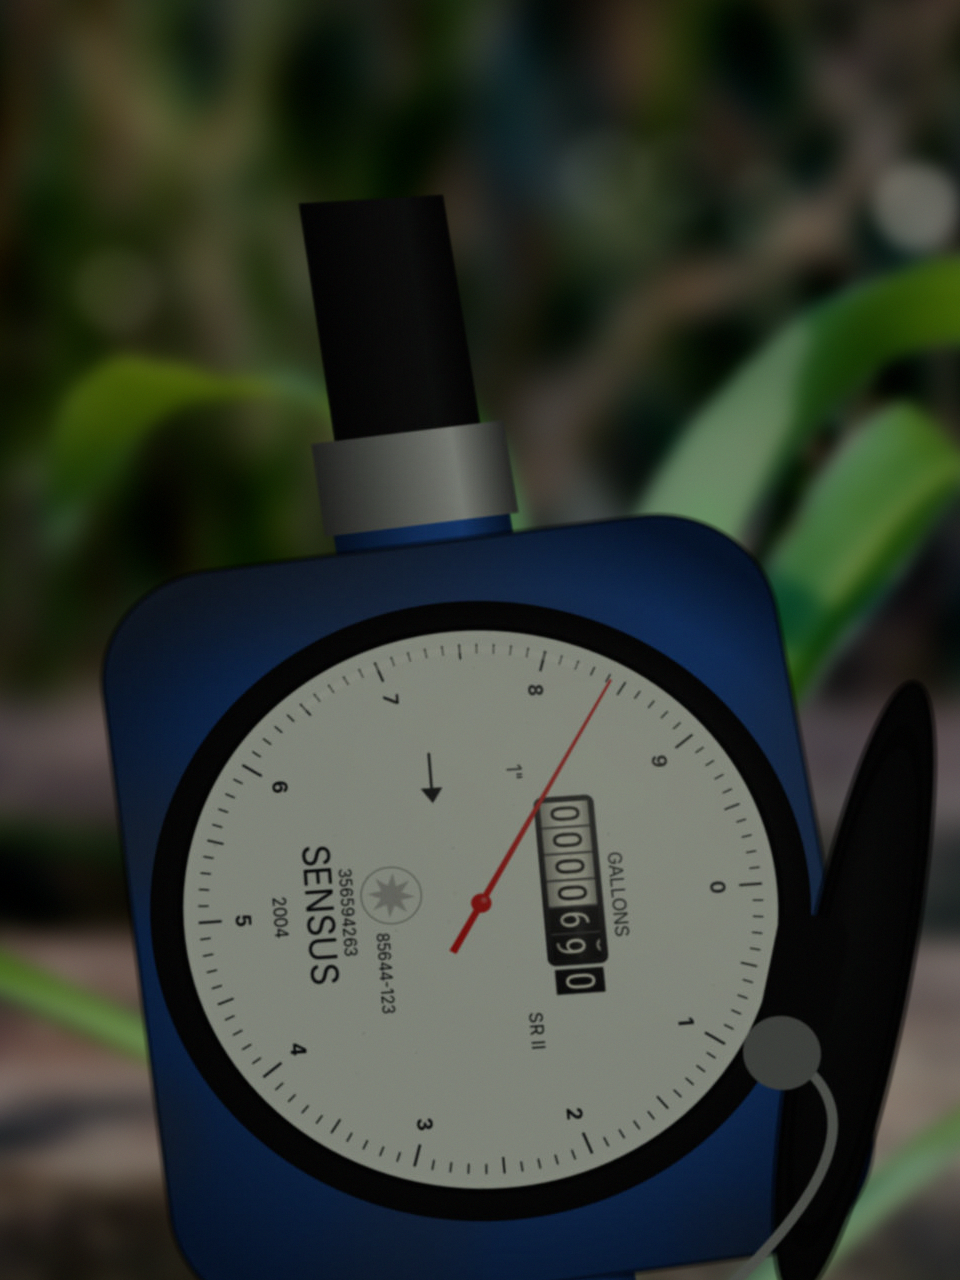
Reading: {"value": 688.4, "unit": "gal"}
